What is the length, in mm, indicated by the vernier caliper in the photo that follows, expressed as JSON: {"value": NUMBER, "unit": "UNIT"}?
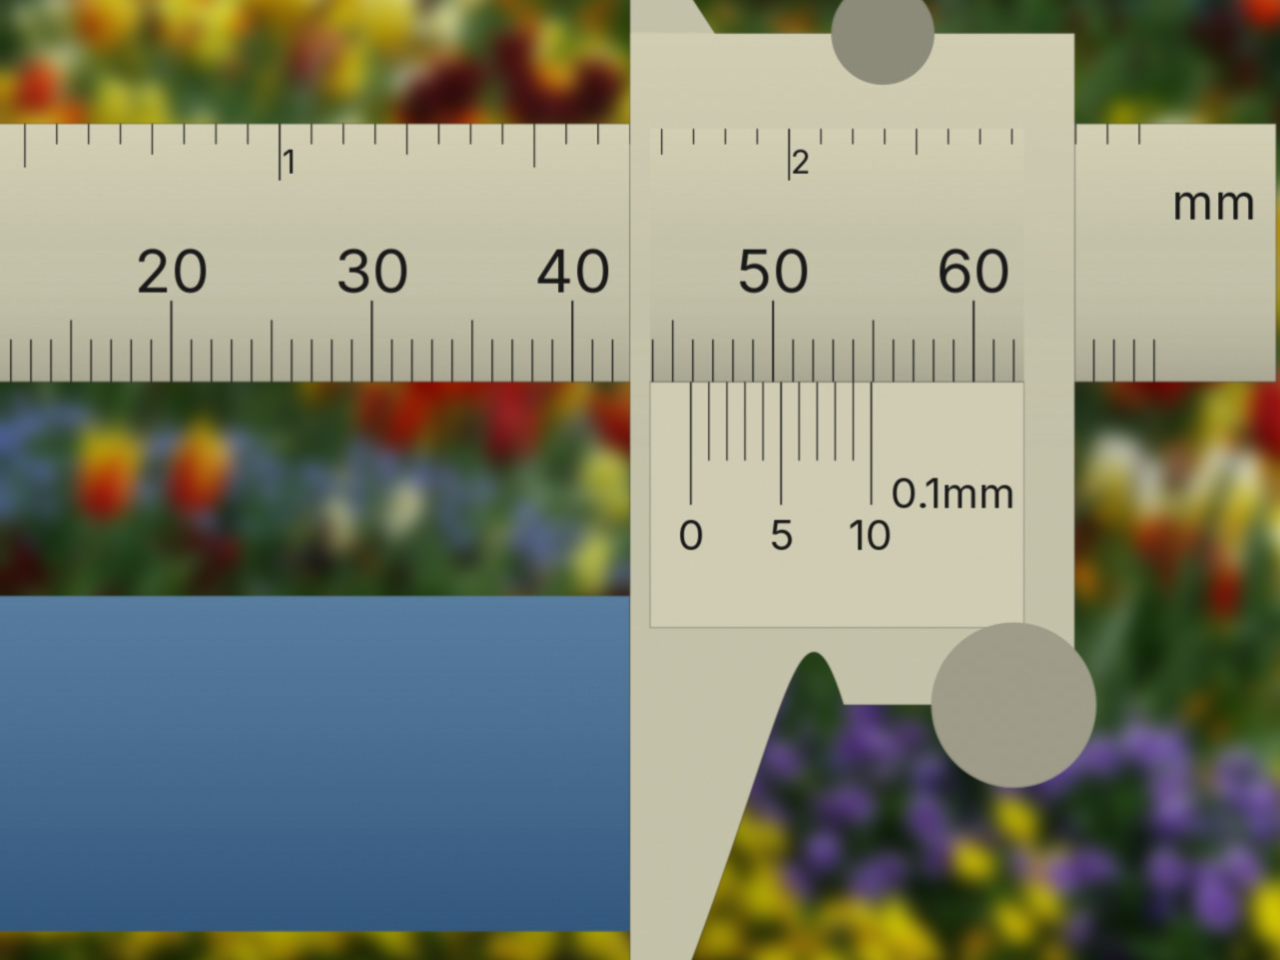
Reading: {"value": 45.9, "unit": "mm"}
